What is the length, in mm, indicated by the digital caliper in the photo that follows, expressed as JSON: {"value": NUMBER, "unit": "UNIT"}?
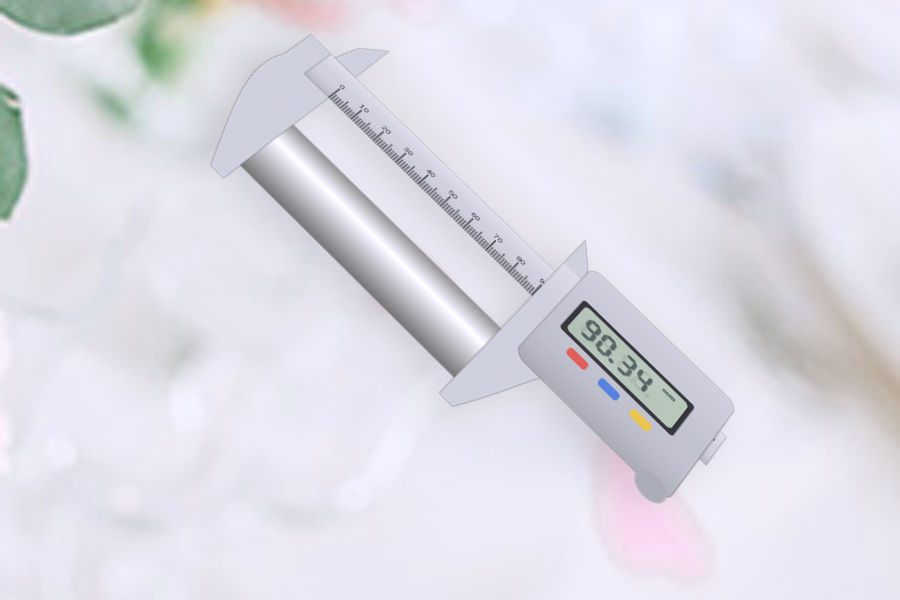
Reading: {"value": 90.34, "unit": "mm"}
